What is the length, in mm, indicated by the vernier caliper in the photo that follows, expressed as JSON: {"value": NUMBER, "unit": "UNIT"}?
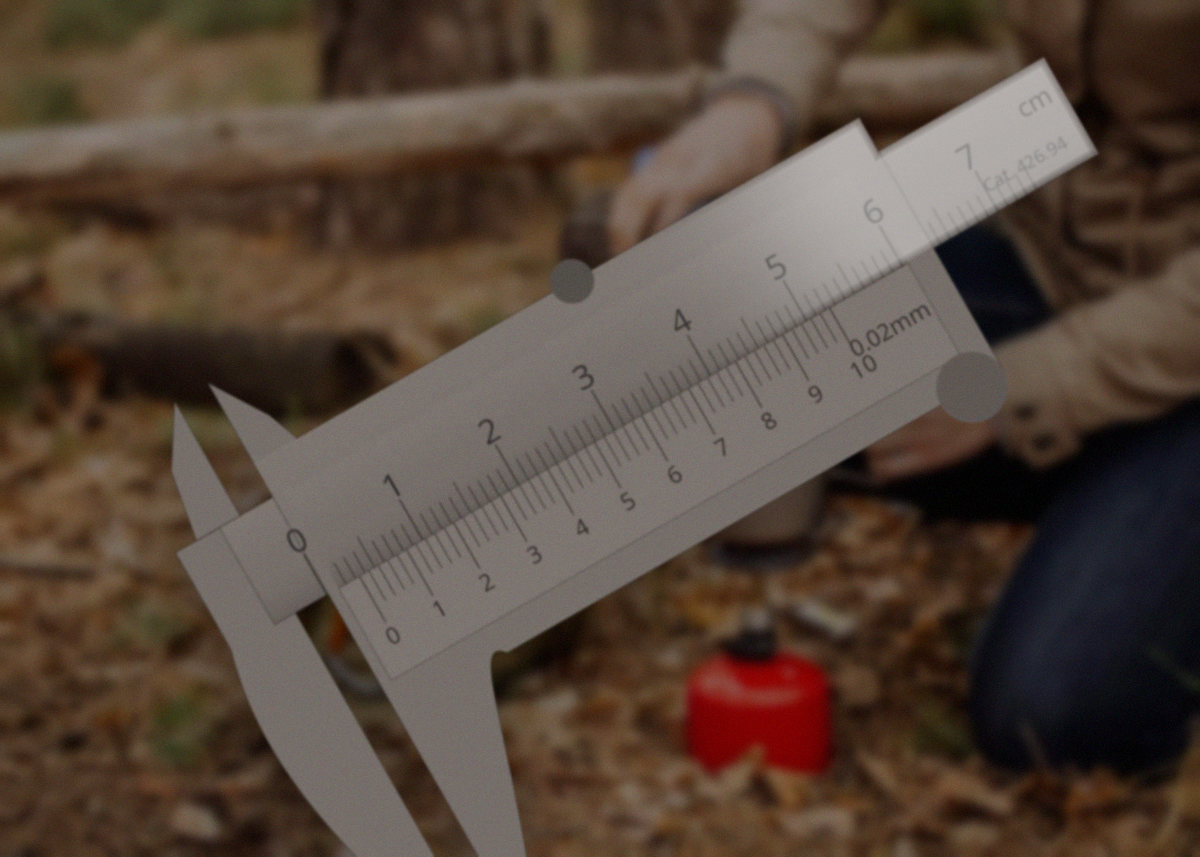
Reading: {"value": 3.4, "unit": "mm"}
